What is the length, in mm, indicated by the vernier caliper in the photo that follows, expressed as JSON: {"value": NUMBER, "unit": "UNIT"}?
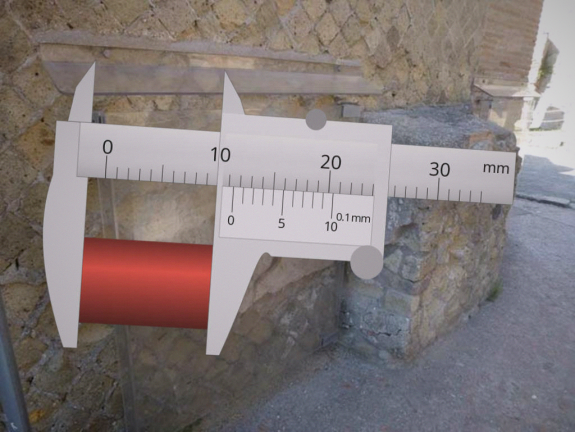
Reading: {"value": 11.4, "unit": "mm"}
